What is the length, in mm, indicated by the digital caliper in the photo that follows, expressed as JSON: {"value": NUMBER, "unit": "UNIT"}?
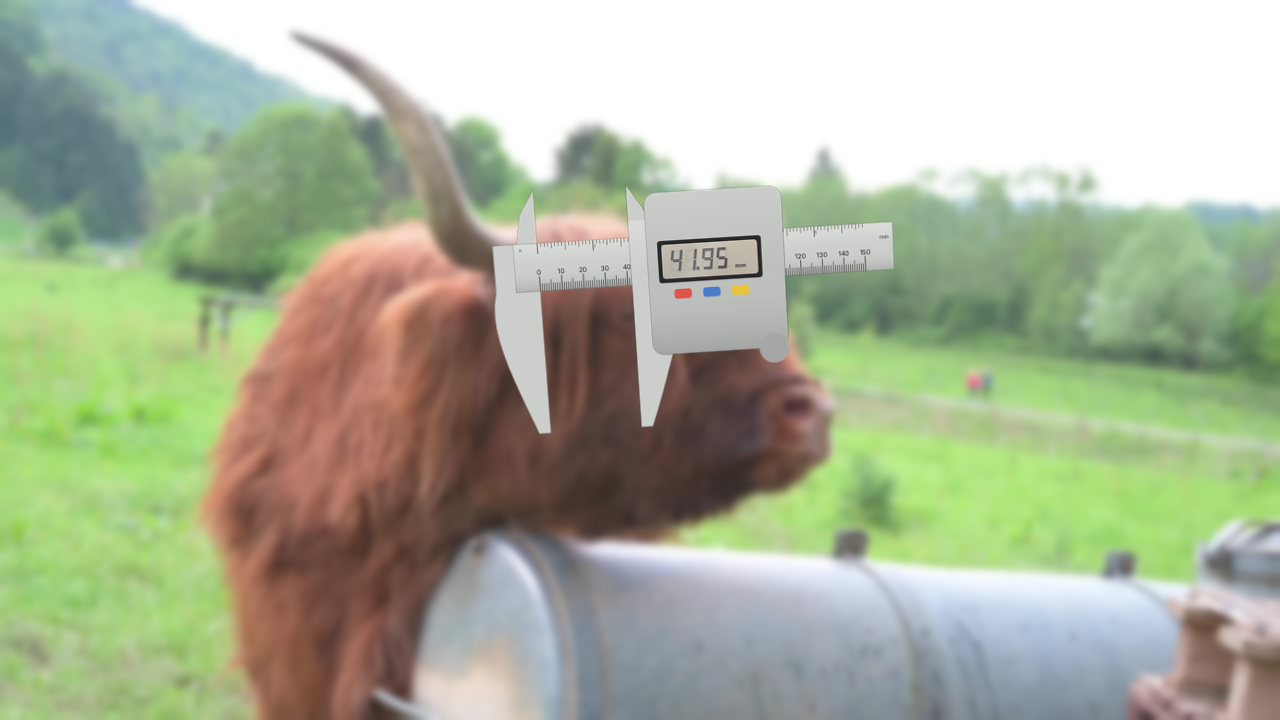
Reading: {"value": 41.95, "unit": "mm"}
